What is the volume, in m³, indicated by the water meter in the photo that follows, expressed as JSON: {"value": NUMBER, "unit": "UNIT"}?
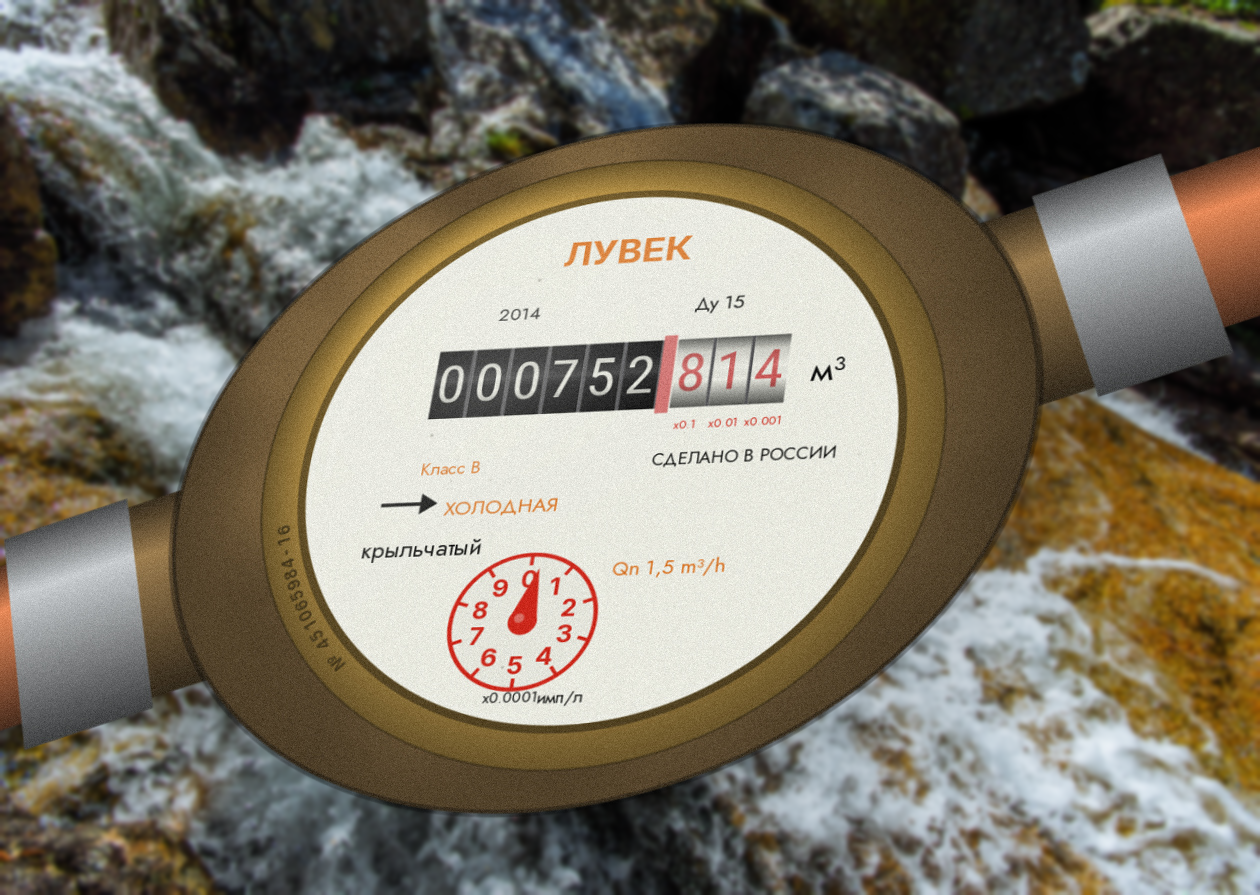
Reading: {"value": 752.8140, "unit": "m³"}
